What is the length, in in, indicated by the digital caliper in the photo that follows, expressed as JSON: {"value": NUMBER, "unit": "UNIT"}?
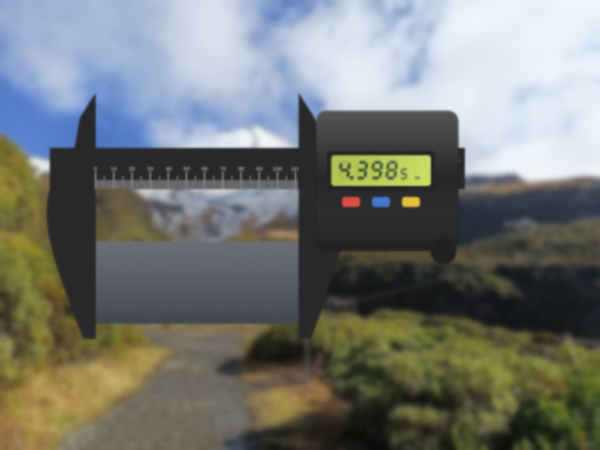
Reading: {"value": 4.3985, "unit": "in"}
